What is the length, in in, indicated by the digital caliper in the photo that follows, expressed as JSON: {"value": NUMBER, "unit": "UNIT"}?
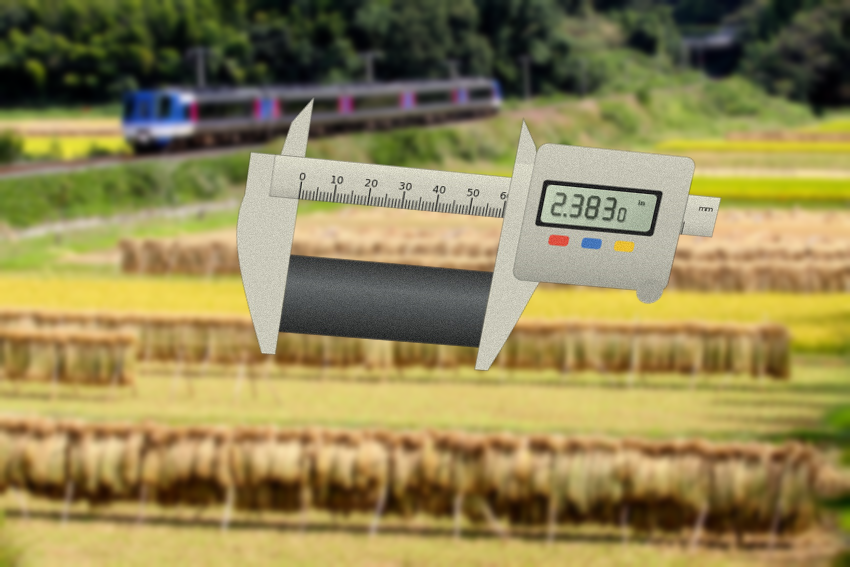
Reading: {"value": 2.3830, "unit": "in"}
